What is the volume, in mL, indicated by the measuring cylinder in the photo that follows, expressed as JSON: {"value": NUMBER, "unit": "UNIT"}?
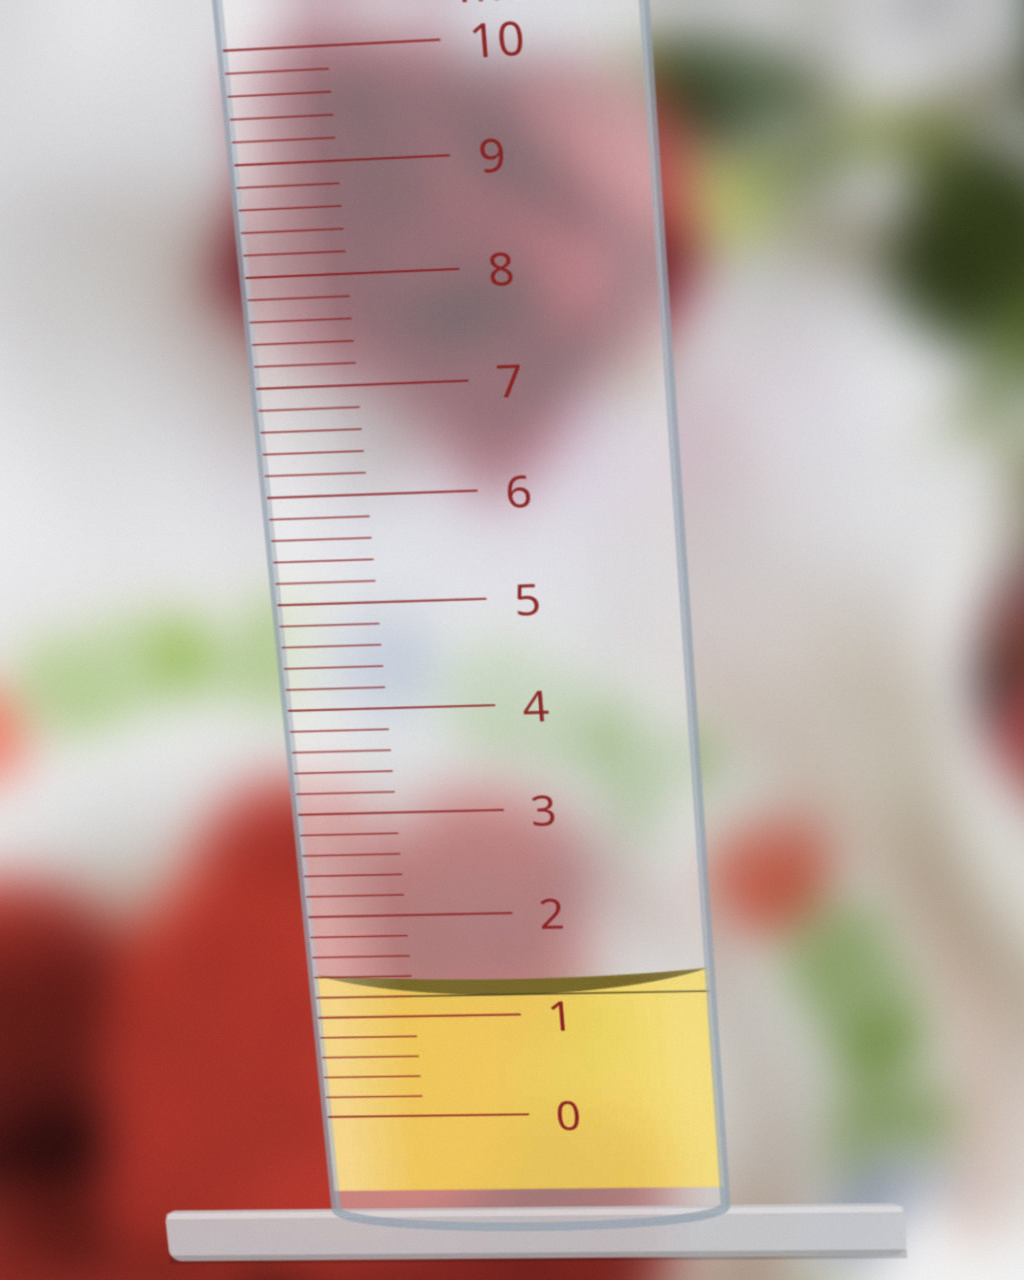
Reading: {"value": 1.2, "unit": "mL"}
